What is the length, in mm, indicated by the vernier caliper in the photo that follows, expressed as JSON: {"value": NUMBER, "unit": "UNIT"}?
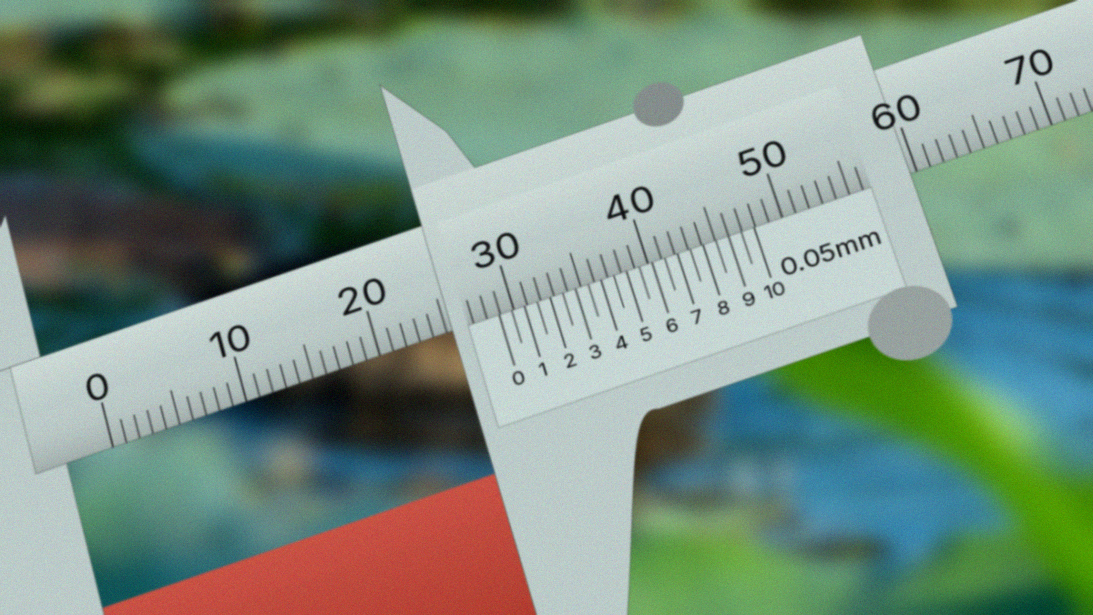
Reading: {"value": 28.9, "unit": "mm"}
